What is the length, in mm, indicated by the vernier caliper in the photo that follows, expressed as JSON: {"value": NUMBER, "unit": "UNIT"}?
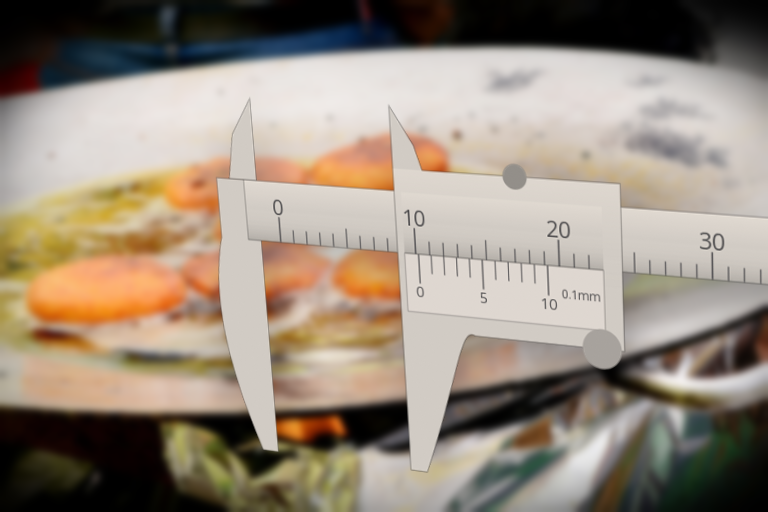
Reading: {"value": 10.2, "unit": "mm"}
